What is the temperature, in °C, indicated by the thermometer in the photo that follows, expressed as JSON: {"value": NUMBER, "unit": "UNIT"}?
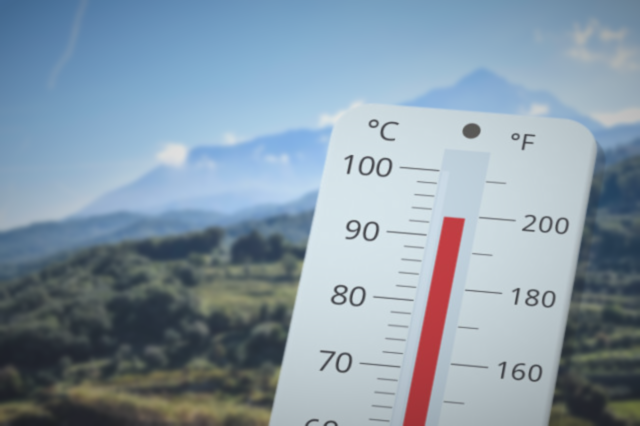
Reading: {"value": 93, "unit": "°C"}
